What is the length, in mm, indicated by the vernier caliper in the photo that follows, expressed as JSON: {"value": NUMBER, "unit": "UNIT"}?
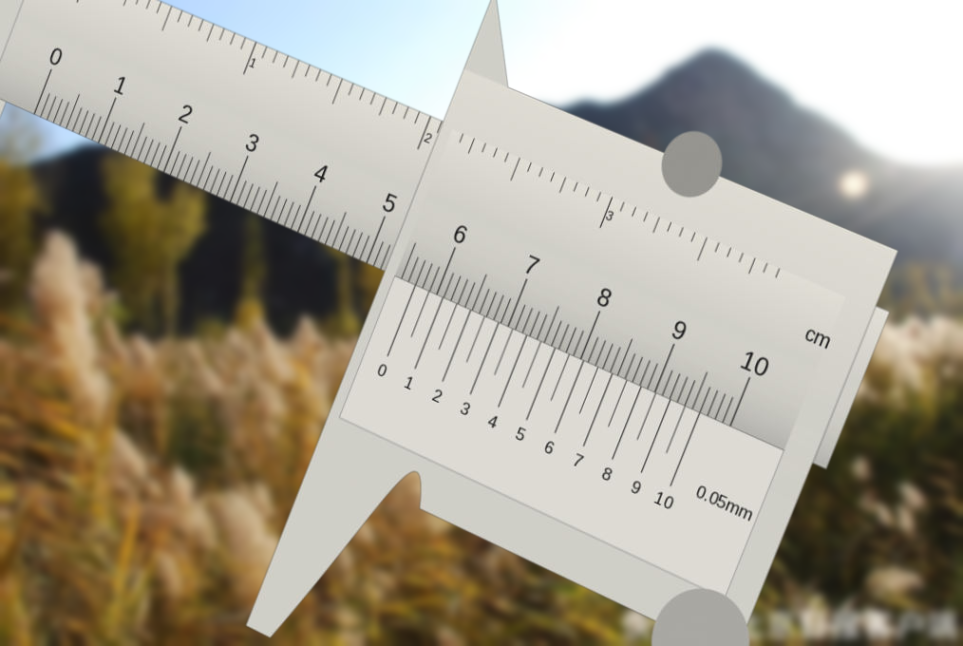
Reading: {"value": 57.0, "unit": "mm"}
